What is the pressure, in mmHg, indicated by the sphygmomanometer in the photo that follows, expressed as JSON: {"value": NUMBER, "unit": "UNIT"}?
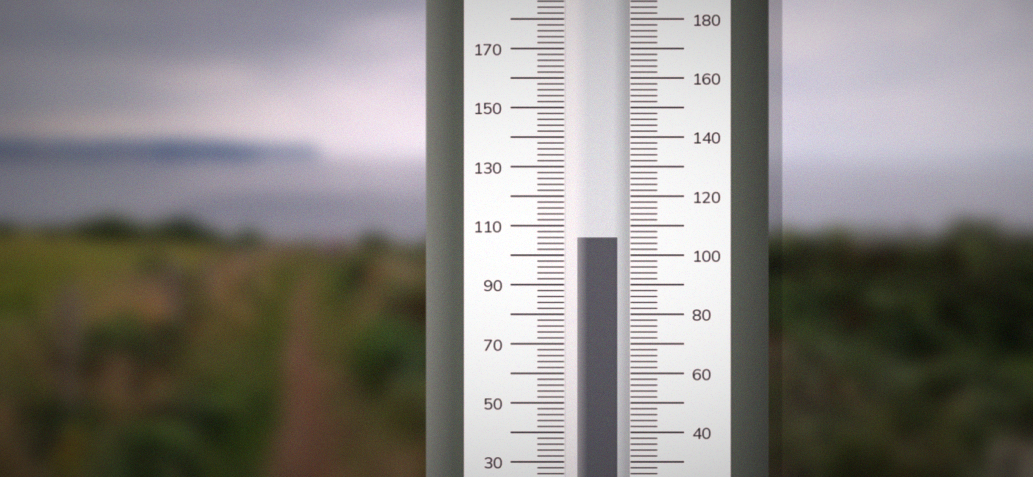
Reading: {"value": 106, "unit": "mmHg"}
